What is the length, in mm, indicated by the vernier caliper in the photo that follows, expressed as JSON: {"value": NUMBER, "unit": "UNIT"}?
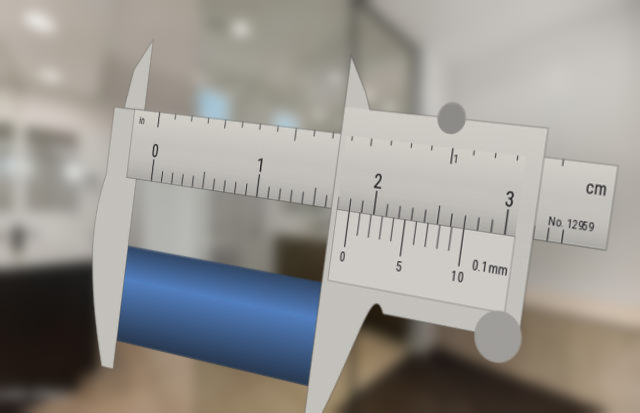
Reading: {"value": 18.0, "unit": "mm"}
